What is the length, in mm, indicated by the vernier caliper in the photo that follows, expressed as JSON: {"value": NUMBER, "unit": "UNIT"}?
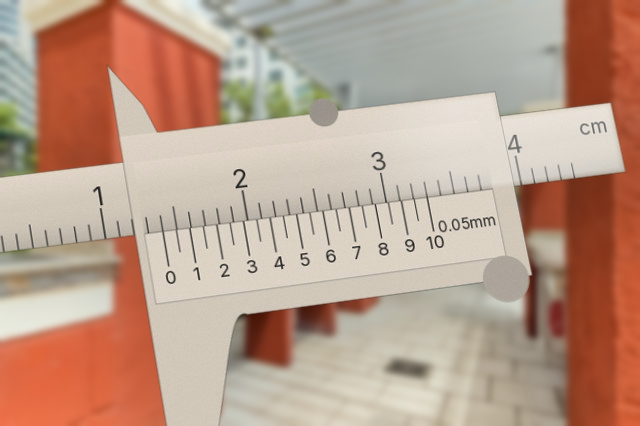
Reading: {"value": 14.0, "unit": "mm"}
